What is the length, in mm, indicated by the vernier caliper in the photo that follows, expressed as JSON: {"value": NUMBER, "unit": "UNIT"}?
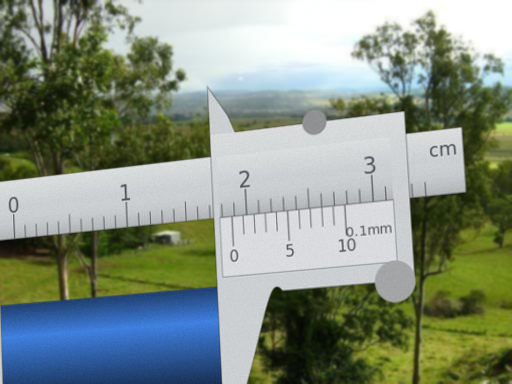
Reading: {"value": 18.8, "unit": "mm"}
